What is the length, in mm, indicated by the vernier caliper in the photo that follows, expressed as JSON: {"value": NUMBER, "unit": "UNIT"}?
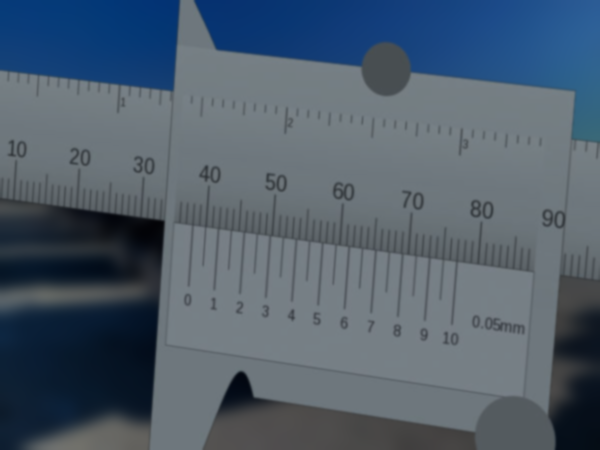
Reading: {"value": 38.0, "unit": "mm"}
